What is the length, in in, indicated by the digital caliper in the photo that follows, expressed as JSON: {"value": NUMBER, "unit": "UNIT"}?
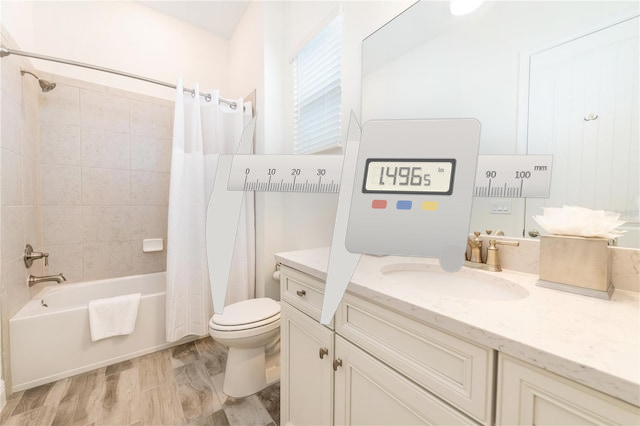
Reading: {"value": 1.4965, "unit": "in"}
